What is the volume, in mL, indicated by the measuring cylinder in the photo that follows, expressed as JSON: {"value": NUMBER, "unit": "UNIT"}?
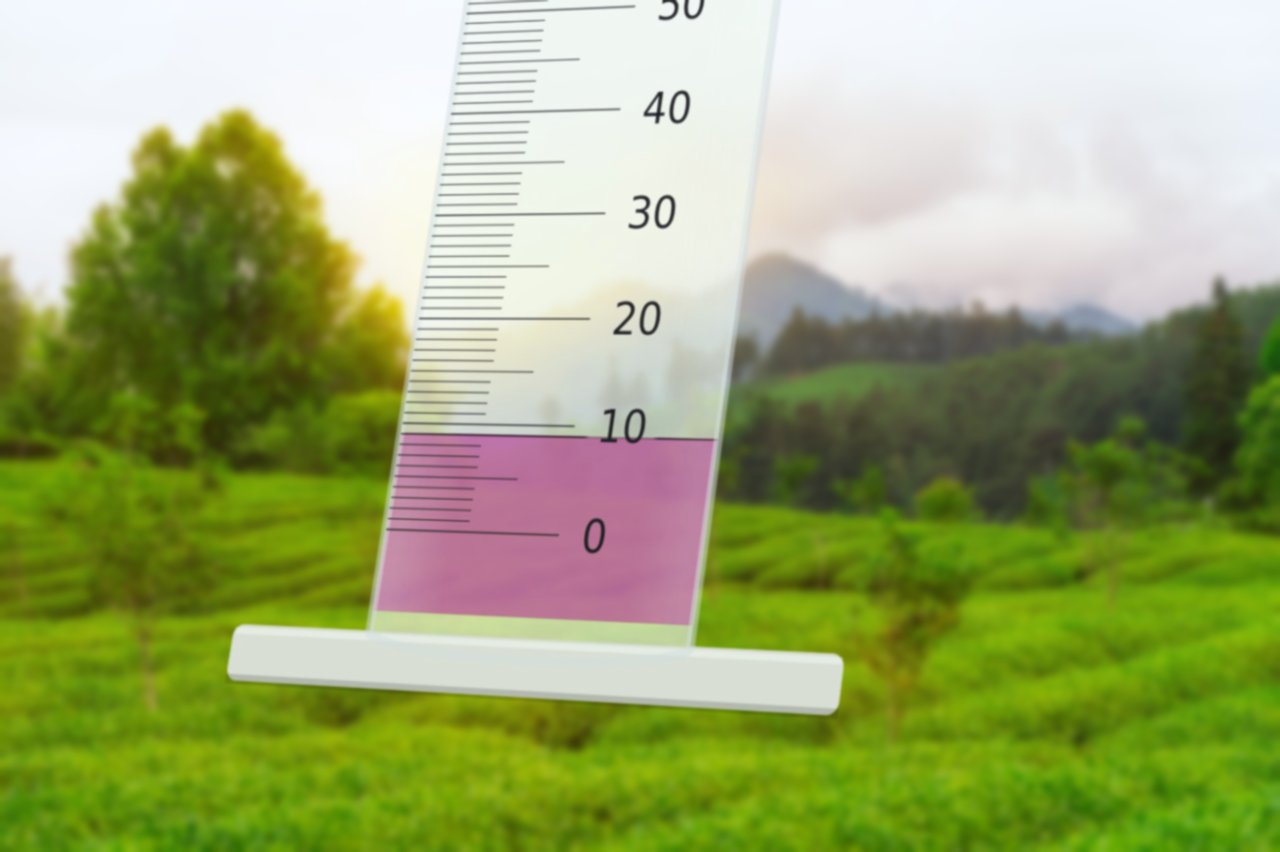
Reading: {"value": 9, "unit": "mL"}
